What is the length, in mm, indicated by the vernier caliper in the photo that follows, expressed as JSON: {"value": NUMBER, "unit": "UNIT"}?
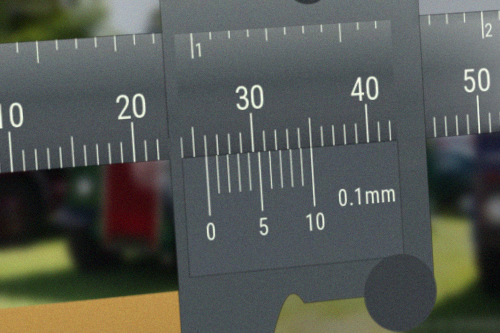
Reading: {"value": 26.0, "unit": "mm"}
